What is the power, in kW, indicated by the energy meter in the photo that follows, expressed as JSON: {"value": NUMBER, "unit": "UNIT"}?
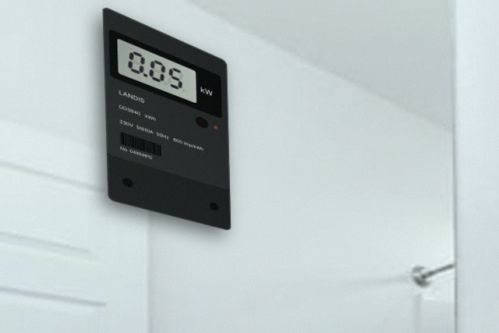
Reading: {"value": 0.05, "unit": "kW"}
